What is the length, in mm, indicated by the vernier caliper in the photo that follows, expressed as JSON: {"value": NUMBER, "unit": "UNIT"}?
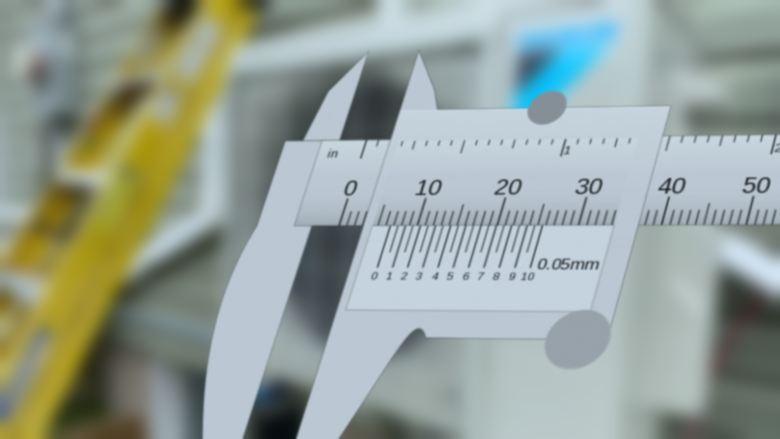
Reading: {"value": 6.6, "unit": "mm"}
